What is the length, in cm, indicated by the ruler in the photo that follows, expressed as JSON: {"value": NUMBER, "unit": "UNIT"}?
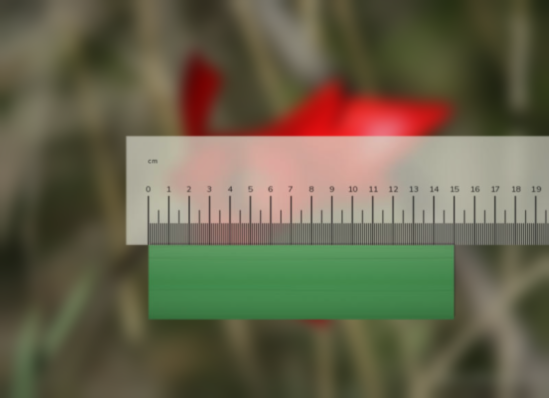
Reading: {"value": 15, "unit": "cm"}
